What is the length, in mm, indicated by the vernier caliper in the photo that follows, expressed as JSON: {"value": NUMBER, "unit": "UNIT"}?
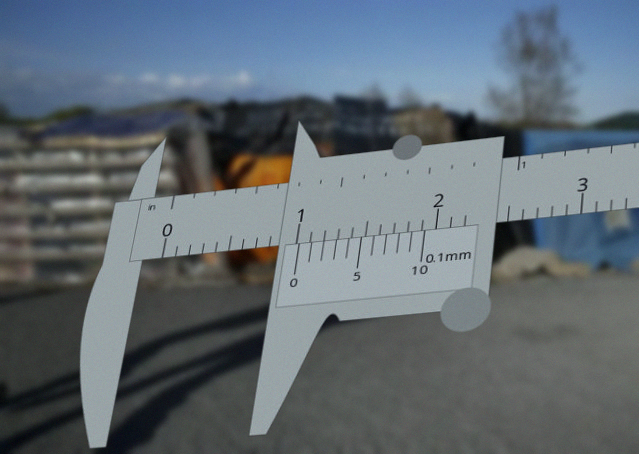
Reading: {"value": 10.2, "unit": "mm"}
